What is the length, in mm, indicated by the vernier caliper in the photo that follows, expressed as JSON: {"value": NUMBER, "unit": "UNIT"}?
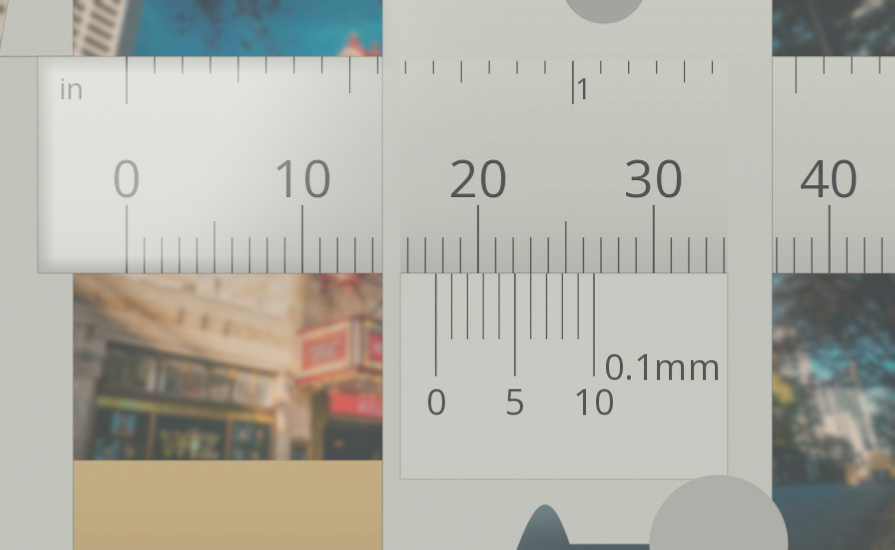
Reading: {"value": 17.6, "unit": "mm"}
